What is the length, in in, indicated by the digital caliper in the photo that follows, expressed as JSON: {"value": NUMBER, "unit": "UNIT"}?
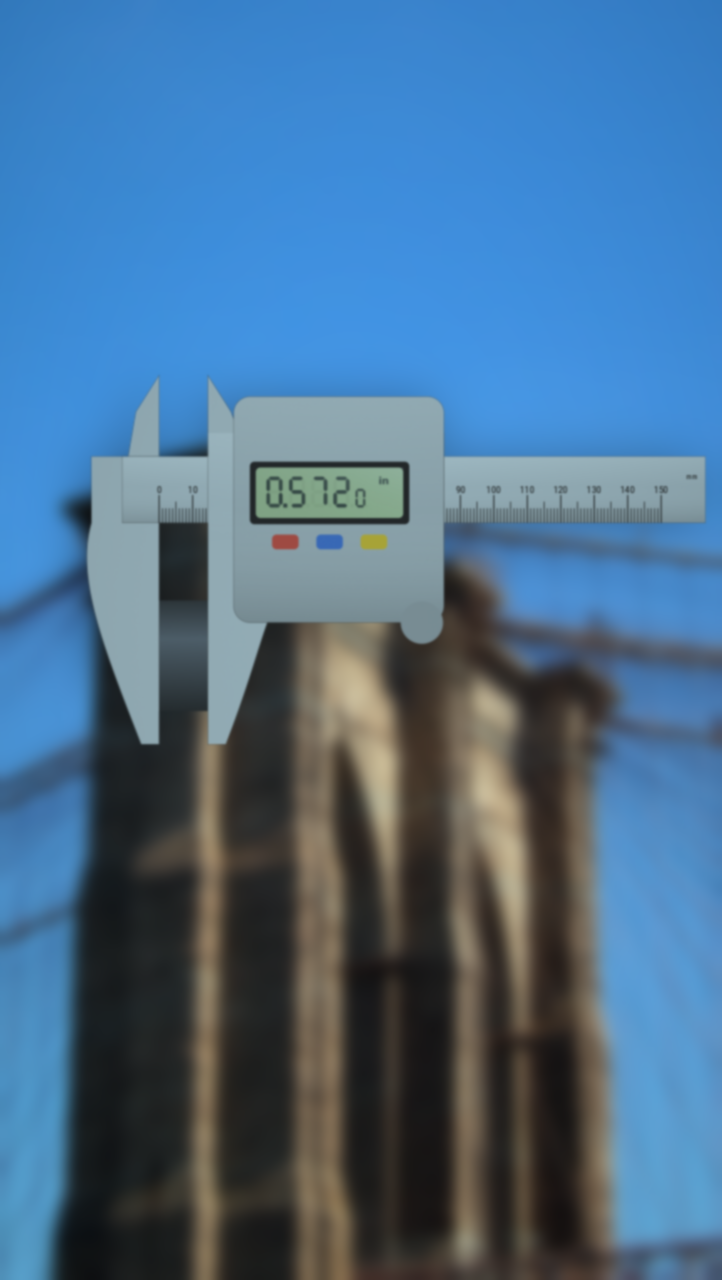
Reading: {"value": 0.5720, "unit": "in"}
